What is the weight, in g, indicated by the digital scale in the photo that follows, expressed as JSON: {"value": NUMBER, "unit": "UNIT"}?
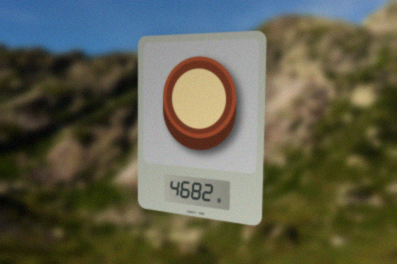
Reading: {"value": 4682, "unit": "g"}
